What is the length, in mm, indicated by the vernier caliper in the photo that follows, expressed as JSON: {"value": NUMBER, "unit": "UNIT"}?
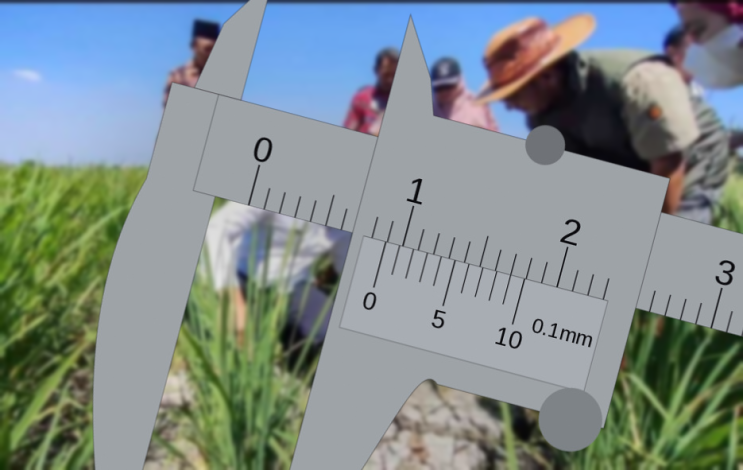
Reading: {"value": 8.9, "unit": "mm"}
